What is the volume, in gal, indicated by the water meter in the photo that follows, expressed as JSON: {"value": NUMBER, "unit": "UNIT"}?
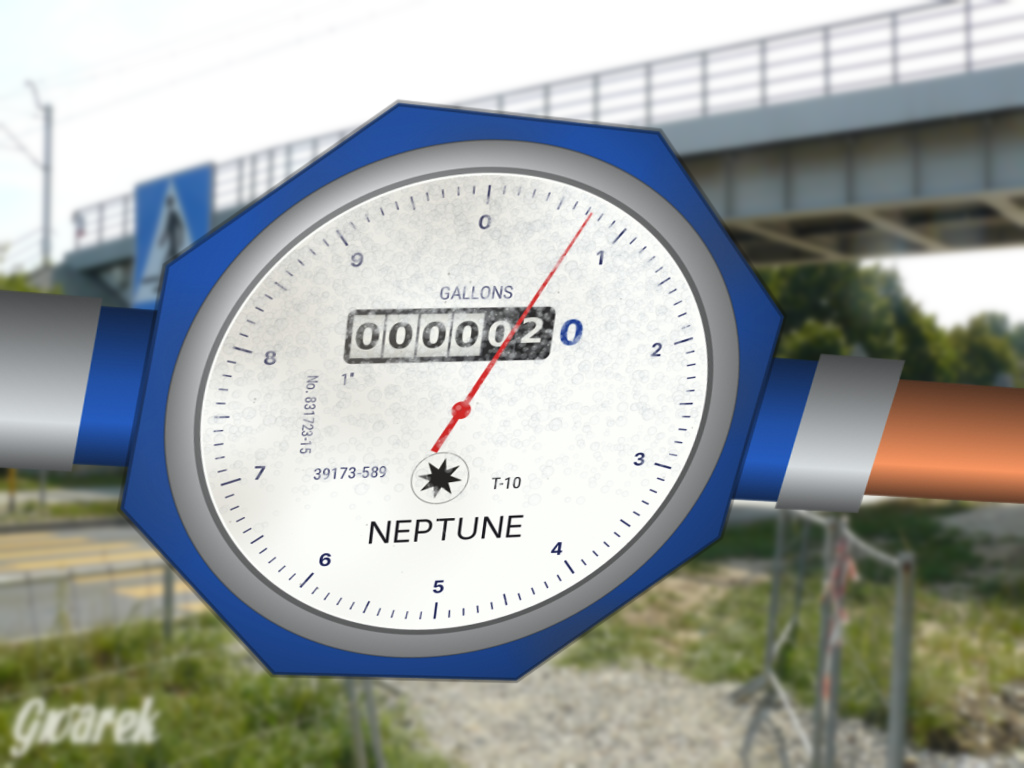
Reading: {"value": 20.7, "unit": "gal"}
